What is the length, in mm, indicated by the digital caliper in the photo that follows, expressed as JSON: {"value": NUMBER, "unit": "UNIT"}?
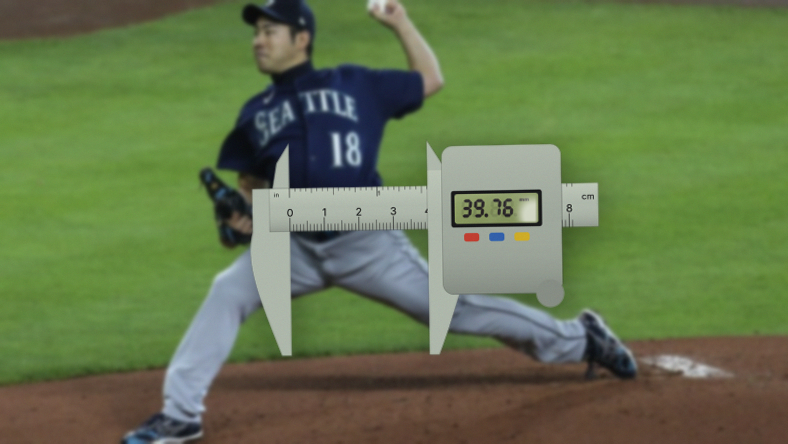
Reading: {"value": 39.76, "unit": "mm"}
